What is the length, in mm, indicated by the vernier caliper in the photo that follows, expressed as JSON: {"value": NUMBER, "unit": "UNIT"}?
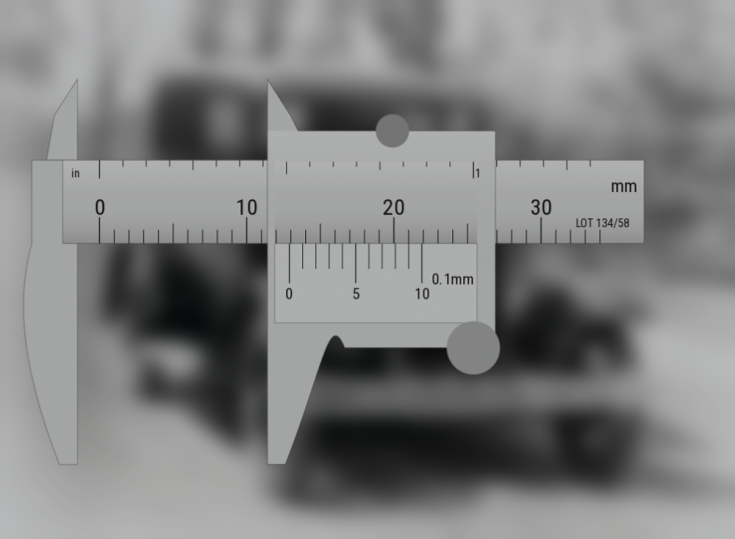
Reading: {"value": 12.9, "unit": "mm"}
